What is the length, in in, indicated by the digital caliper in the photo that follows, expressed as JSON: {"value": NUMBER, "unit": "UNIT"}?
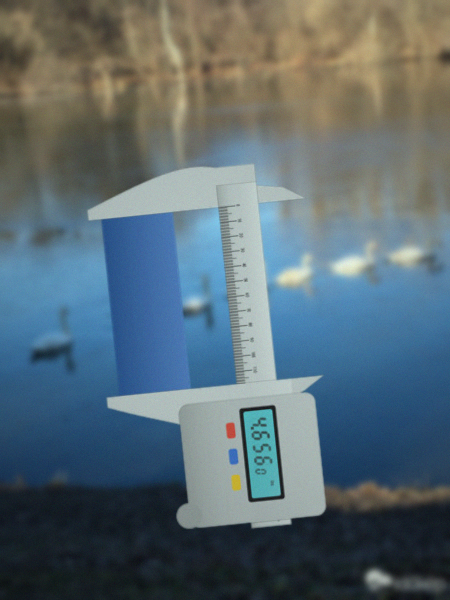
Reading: {"value": 4.6560, "unit": "in"}
